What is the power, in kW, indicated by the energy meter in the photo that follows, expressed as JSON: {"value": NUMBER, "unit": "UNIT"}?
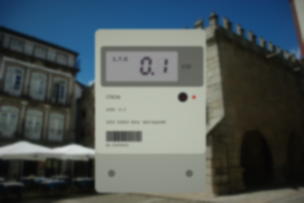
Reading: {"value": 0.1, "unit": "kW"}
